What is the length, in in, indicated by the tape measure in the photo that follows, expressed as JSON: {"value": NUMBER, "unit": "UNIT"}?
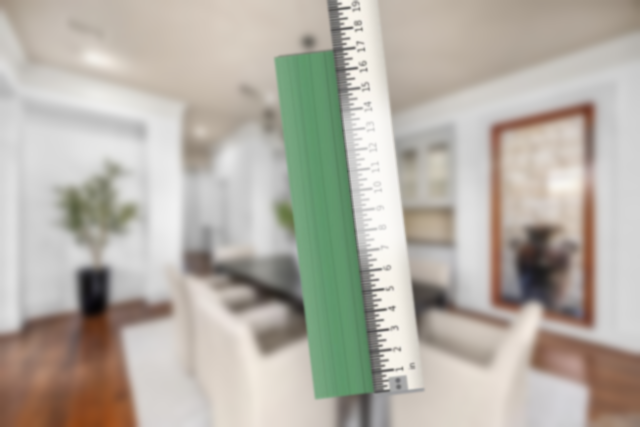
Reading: {"value": 17, "unit": "in"}
